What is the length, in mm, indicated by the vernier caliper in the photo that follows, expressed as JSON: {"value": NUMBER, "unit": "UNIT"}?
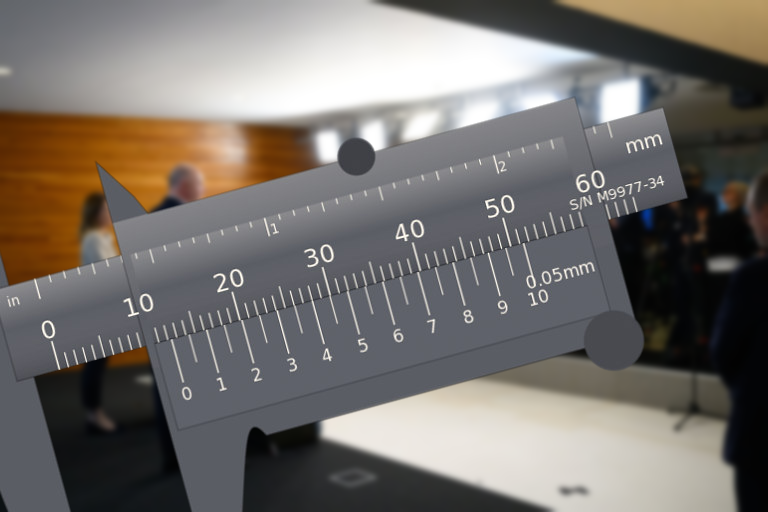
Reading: {"value": 12.4, "unit": "mm"}
